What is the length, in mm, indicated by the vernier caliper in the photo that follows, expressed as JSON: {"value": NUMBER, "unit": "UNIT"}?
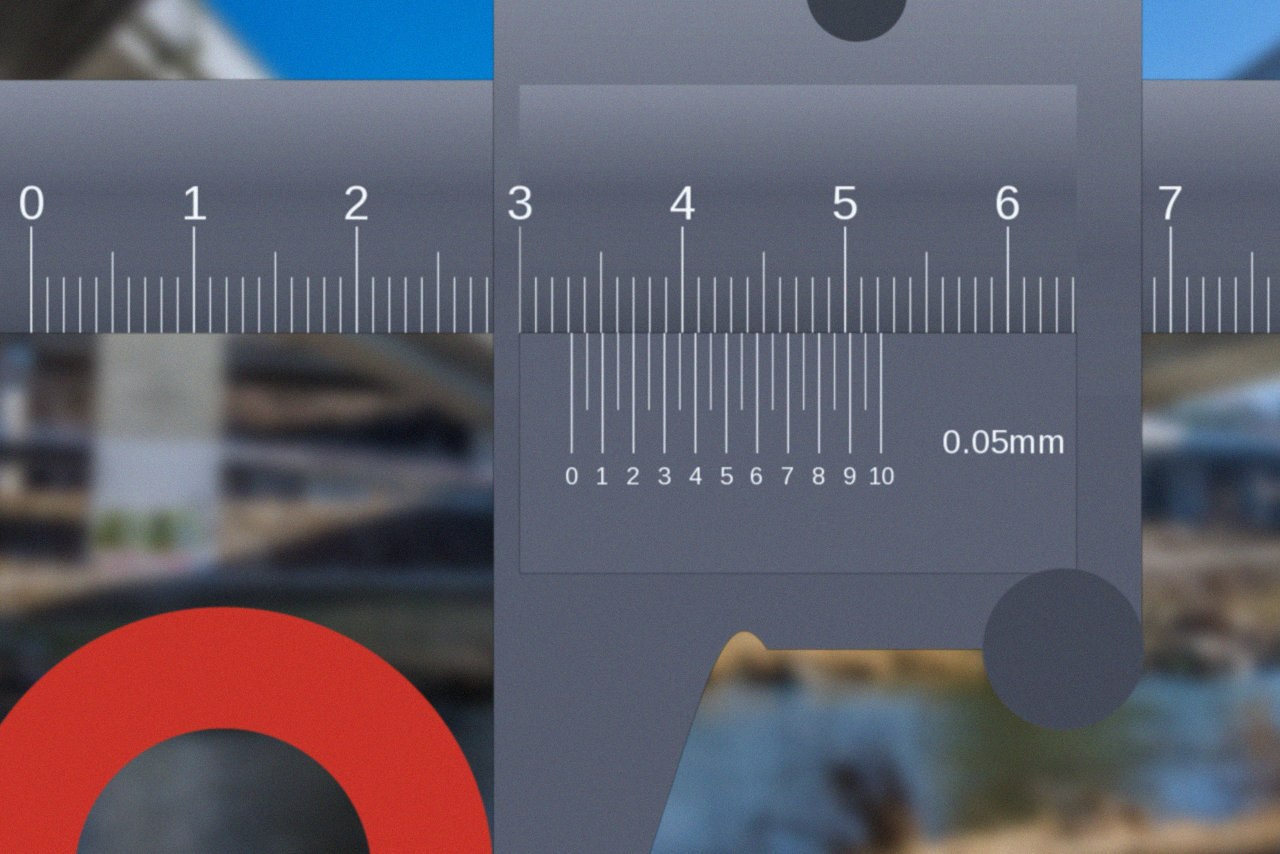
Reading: {"value": 33.2, "unit": "mm"}
